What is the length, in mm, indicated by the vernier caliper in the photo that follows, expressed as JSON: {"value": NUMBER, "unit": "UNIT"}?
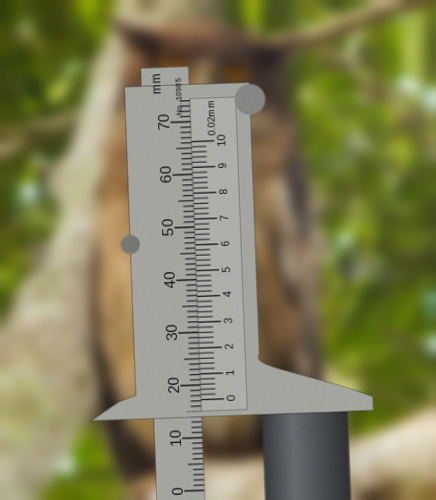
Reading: {"value": 17.2, "unit": "mm"}
